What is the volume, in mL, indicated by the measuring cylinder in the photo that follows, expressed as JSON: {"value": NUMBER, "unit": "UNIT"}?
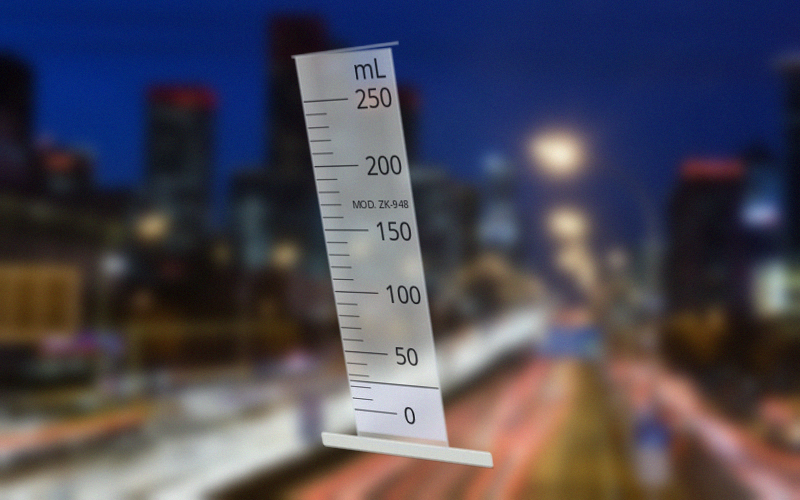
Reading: {"value": 25, "unit": "mL"}
